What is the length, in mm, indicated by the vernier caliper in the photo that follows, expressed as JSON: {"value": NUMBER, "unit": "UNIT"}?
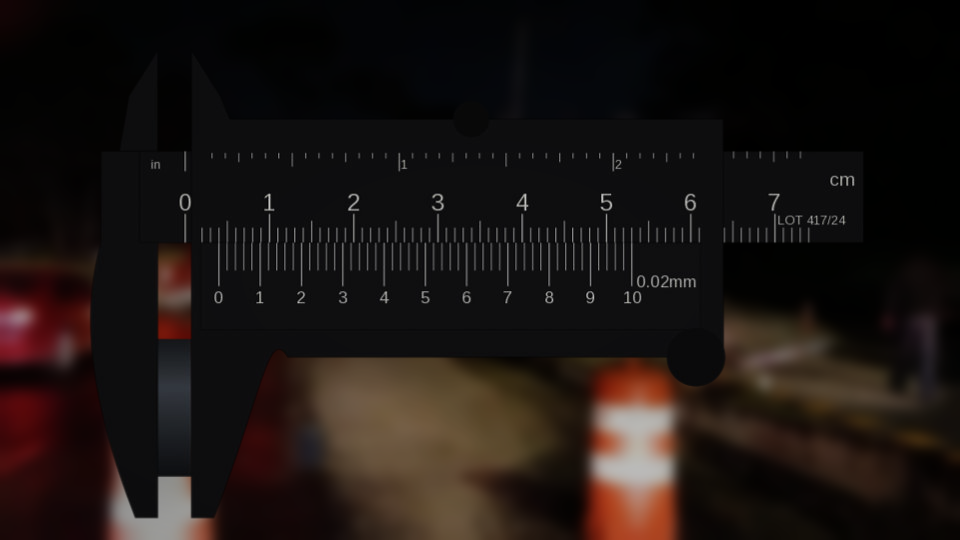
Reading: {"value": 4.0, "unit": "mm"}
